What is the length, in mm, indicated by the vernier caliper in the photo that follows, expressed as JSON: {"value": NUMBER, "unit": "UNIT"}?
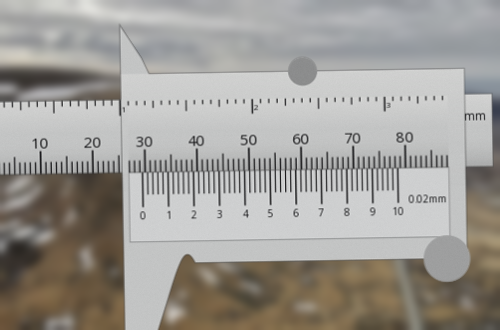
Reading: {"value": 29.5, "unit": "mm"}
